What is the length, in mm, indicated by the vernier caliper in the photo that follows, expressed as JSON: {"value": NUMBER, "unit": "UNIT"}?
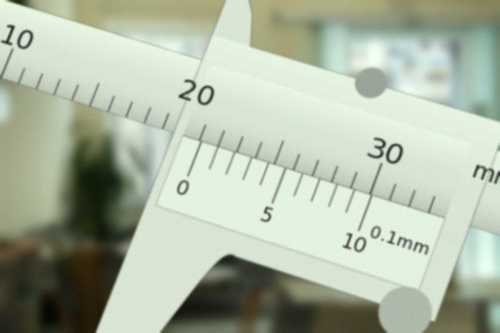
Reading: {"value": 21.1, "unit": "mm"}
